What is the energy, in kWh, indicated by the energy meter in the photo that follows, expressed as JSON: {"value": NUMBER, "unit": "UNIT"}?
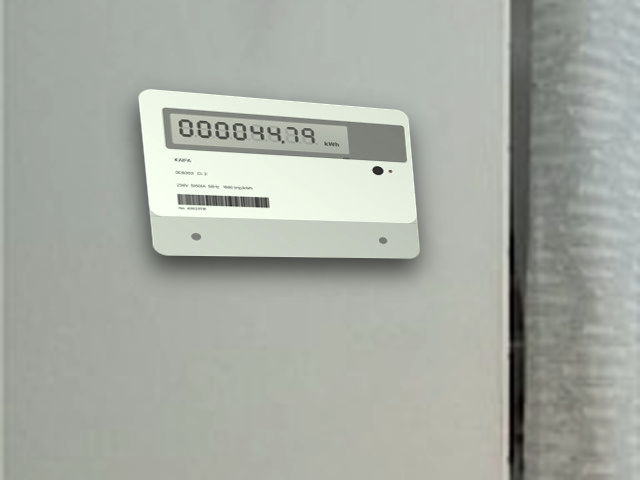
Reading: {"value": 44.79, "unit": "kWh"}
